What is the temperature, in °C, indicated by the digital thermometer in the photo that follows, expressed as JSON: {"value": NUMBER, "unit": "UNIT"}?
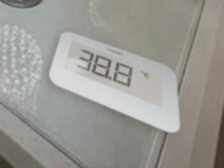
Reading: {"value": 38.8, "unit": "°C"}
